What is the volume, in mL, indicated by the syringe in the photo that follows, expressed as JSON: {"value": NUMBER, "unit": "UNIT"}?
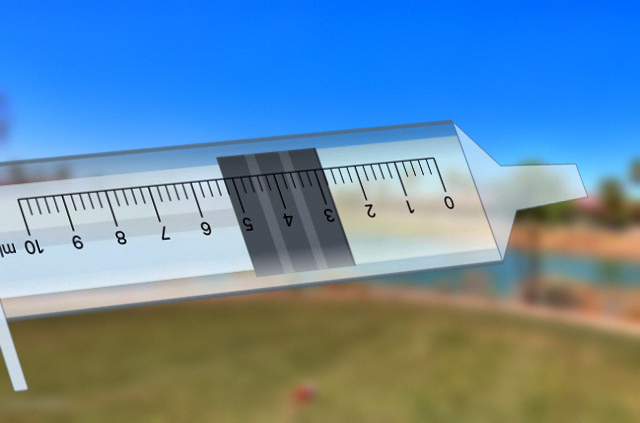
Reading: {"value": 2.8, "unit": "mL"}
